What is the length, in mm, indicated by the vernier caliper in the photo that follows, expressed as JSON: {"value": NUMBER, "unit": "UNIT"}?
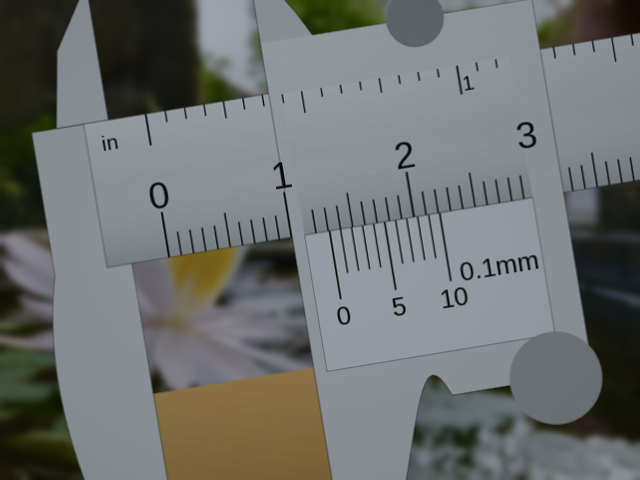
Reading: {"value": 13.1, "unit": "mm"}
